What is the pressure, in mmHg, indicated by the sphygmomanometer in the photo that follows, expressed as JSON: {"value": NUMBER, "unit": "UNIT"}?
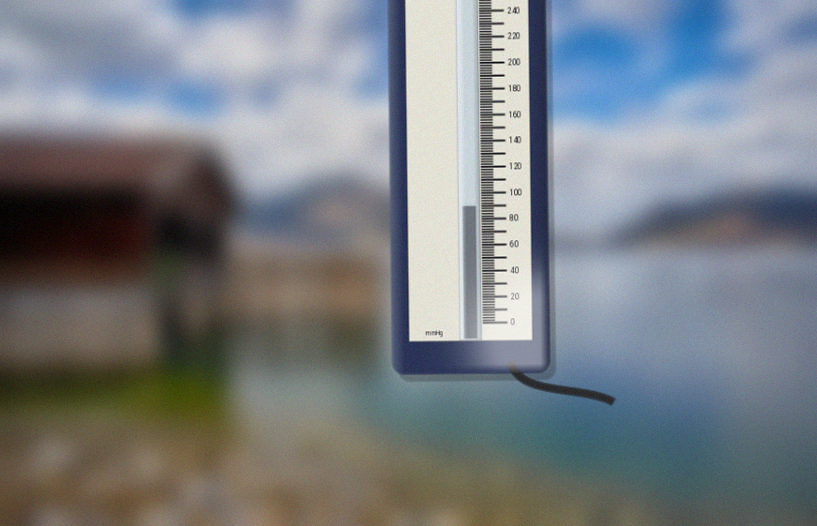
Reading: {"value": 90, "unit": "mmHg"}
